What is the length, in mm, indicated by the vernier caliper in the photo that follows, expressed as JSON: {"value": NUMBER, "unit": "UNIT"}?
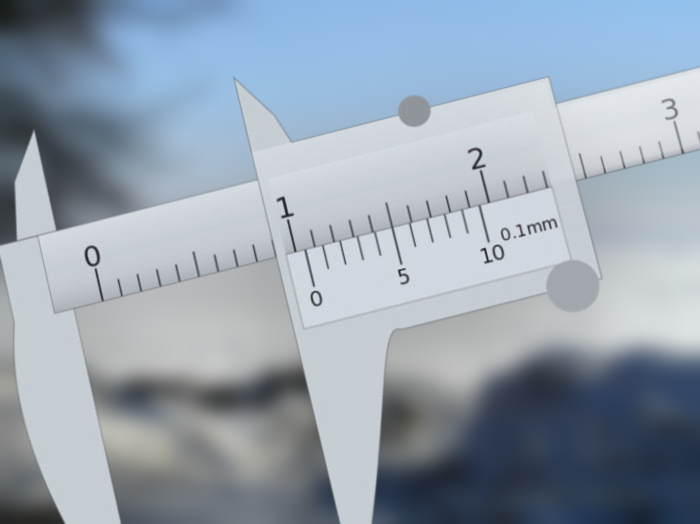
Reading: {"value": 10.5, "unit": "mm"}
